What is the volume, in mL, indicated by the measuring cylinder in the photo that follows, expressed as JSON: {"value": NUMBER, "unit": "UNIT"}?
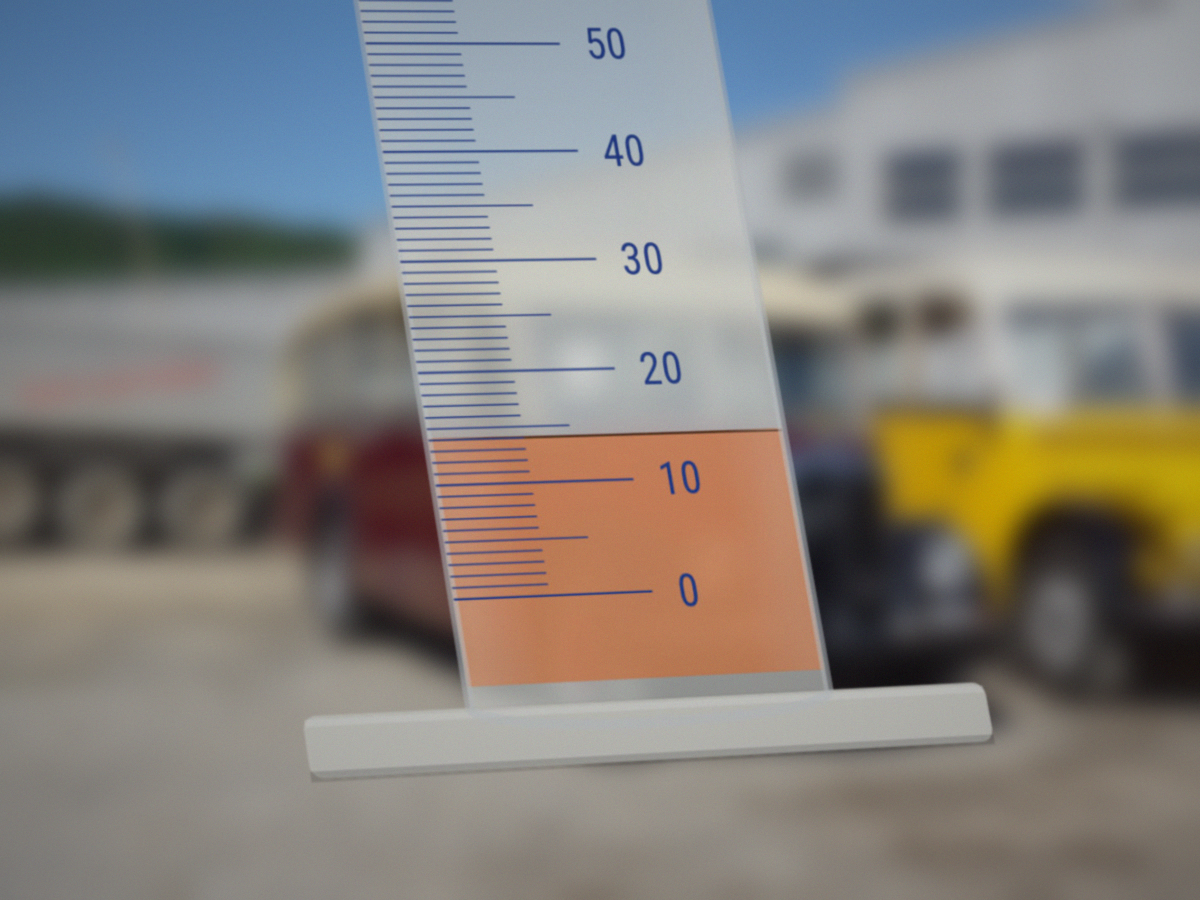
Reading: {"value": 14, "unit": "mL"}
